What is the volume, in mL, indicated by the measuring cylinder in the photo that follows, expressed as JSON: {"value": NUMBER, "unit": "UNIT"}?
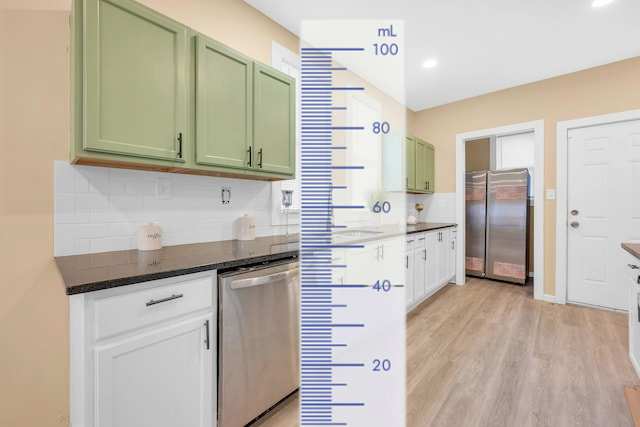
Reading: {"value": 40, "unit": "mL"}
